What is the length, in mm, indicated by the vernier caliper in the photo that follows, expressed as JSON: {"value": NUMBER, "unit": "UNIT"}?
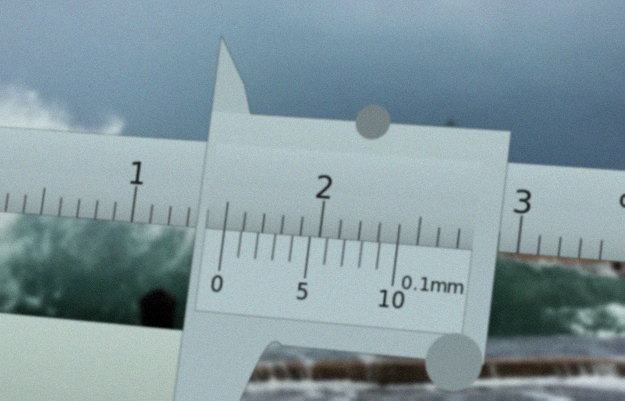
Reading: {"value": 15.0, "unit": "mm"}
